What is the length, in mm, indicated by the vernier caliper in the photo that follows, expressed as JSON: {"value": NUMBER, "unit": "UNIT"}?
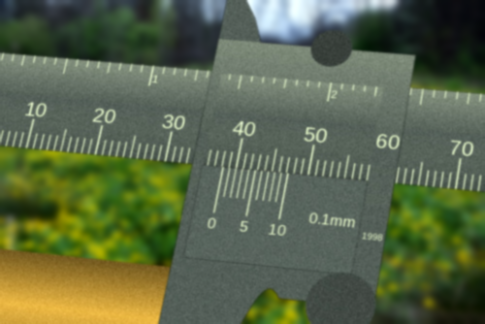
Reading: {"value": 38.2, "unit": "mm"}
